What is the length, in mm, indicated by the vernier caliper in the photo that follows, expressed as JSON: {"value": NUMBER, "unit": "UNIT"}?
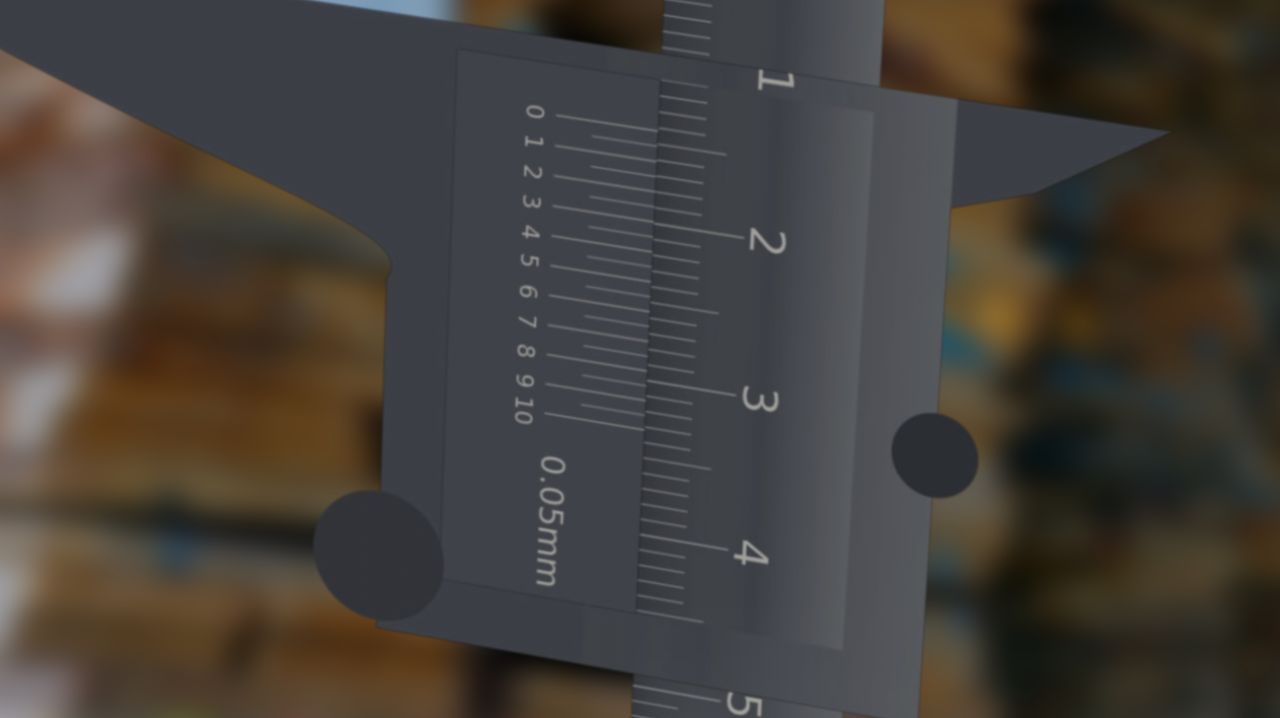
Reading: {"value": 14.2, "unit": "mm"}
